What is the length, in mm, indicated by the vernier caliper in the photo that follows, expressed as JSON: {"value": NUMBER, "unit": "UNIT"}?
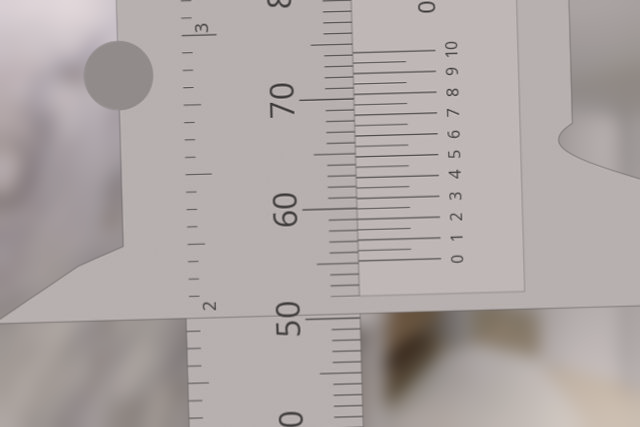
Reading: {"value": 55.2, "unit": "mm"}
